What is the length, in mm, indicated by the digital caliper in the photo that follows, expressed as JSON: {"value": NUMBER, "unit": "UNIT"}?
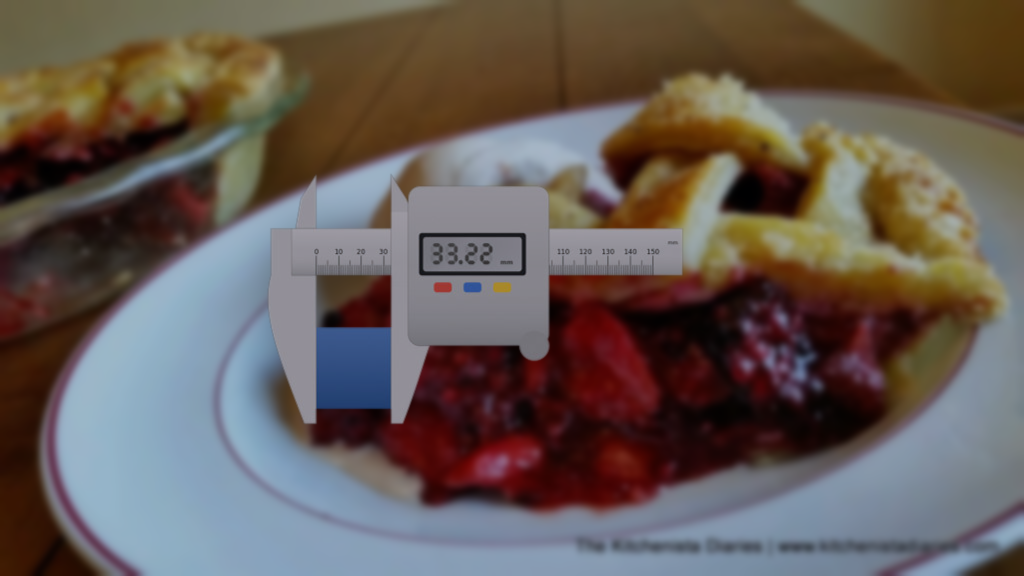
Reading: {"value": 33.22, "unit": "mm"}
